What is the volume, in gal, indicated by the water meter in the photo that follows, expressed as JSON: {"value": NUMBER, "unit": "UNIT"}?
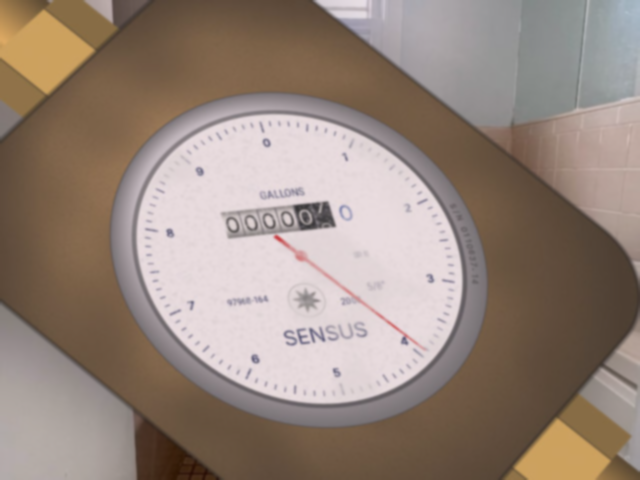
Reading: {"value": 73.9, "unit": "gal"}
